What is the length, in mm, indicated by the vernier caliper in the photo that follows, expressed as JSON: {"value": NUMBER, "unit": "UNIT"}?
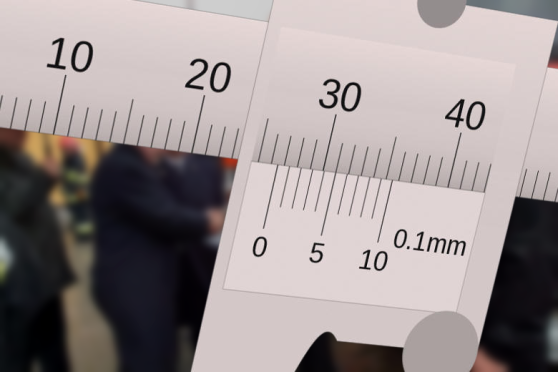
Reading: {"value": 26.5, "unit": "mm"}
